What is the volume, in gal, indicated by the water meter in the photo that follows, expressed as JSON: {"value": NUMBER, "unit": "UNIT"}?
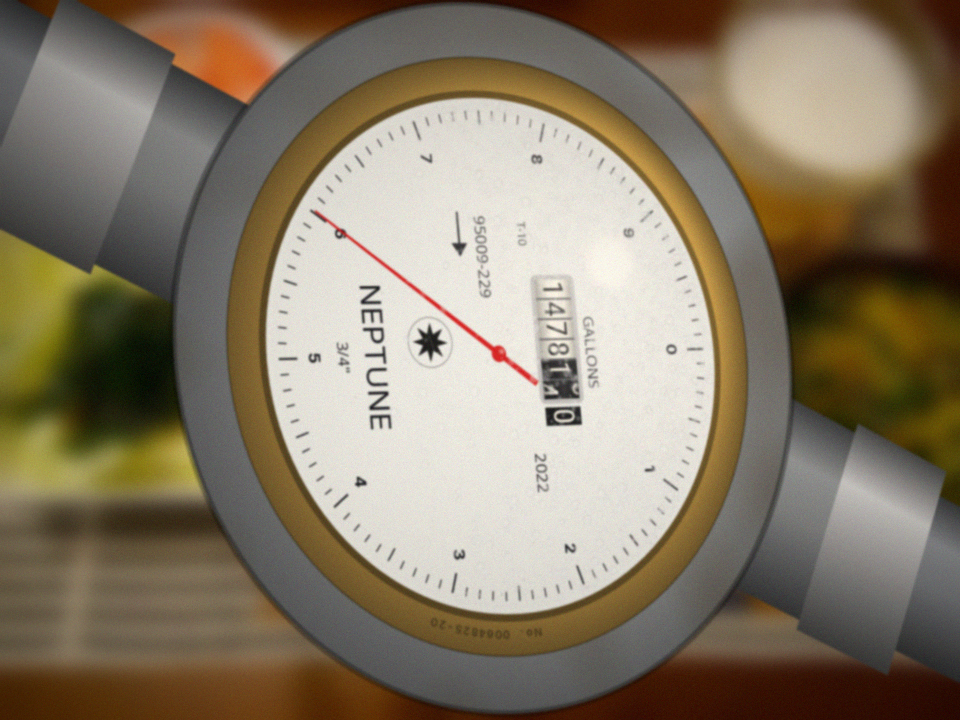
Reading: {"value": 1478136.0, "unit": "gal"}
